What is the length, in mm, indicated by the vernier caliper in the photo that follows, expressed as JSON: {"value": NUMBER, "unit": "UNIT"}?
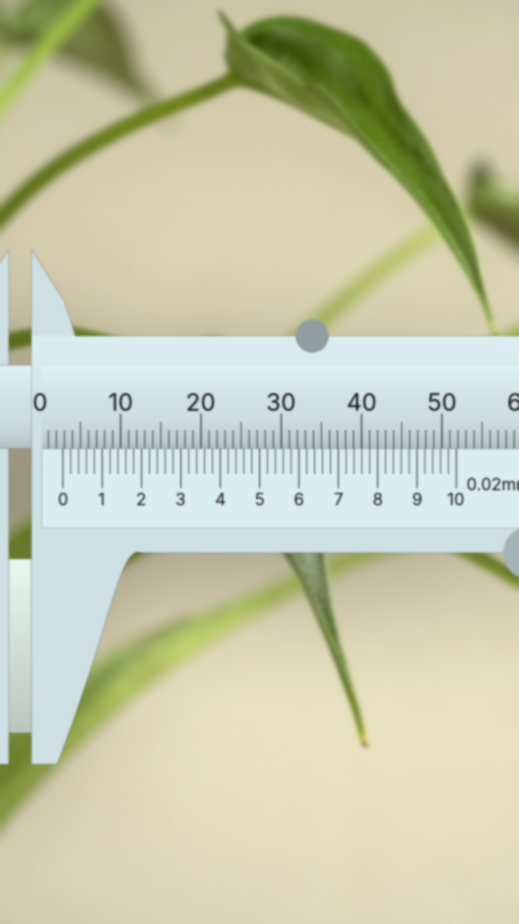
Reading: {"value": 2.8, "unit": "mm"}
